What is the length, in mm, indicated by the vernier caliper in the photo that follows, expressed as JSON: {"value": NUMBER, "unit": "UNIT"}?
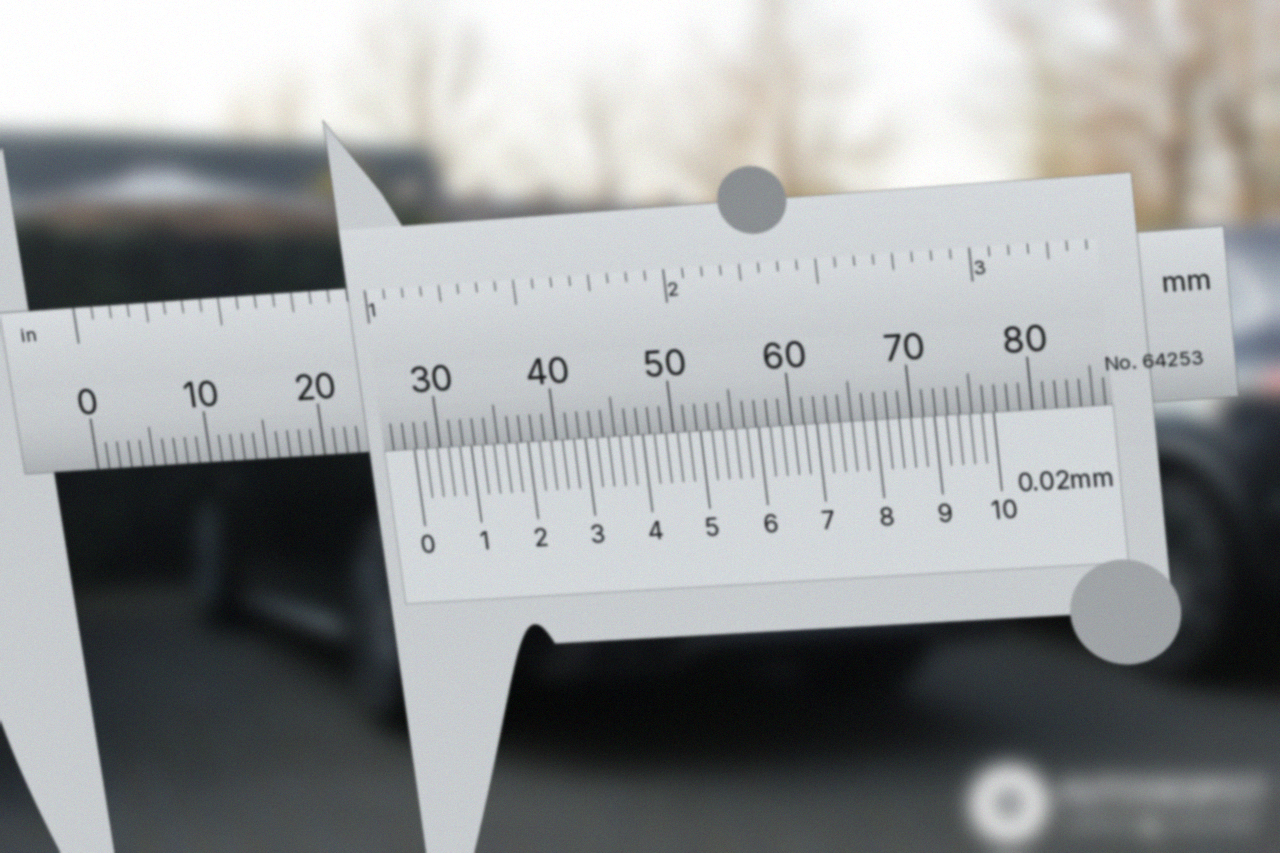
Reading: {"value": 27.8, "unit": "mm"}
